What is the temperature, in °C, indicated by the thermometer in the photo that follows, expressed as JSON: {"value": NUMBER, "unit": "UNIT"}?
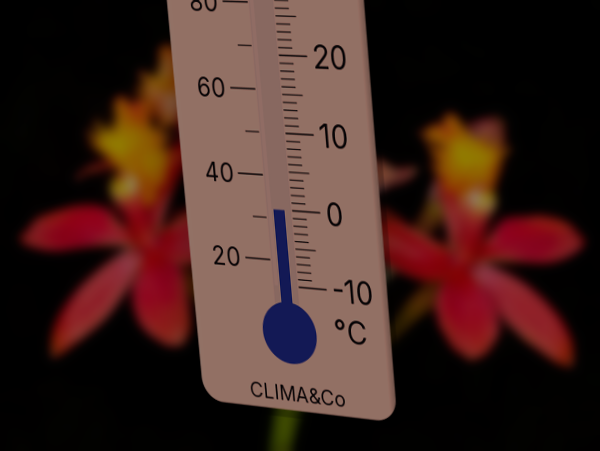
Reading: {"value": 0, "unit": "°C"}
